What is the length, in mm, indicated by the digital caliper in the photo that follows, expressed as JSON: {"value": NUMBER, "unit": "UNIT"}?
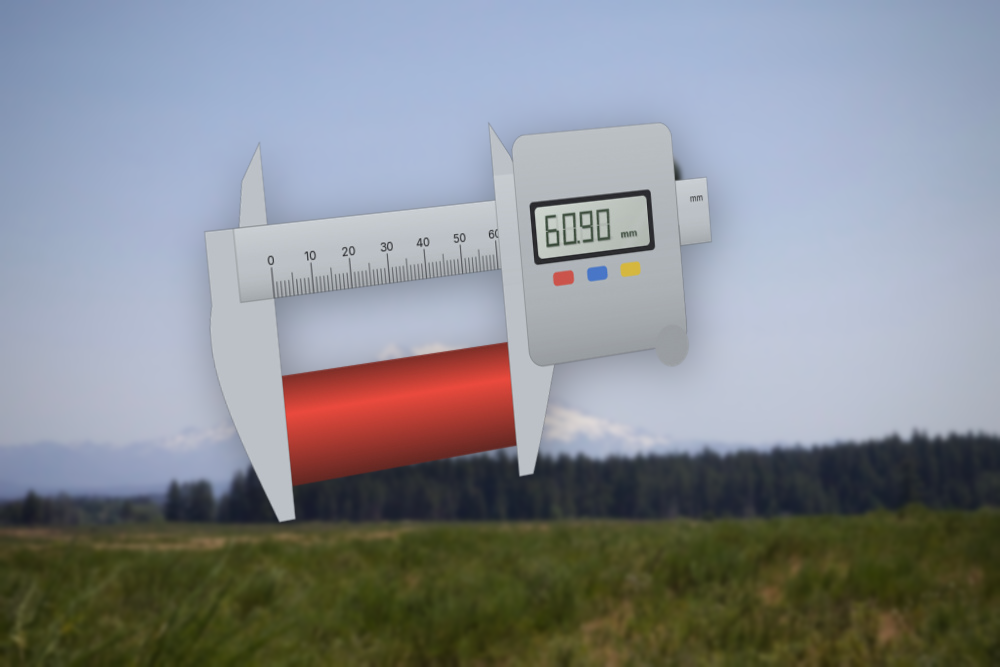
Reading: {"value": 60.90, "unit": "mm"}
